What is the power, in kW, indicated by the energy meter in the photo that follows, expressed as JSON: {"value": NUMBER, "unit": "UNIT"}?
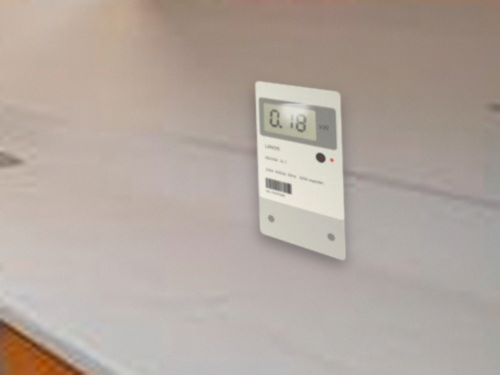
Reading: {"value": 0.18, "unit": "kW"}
